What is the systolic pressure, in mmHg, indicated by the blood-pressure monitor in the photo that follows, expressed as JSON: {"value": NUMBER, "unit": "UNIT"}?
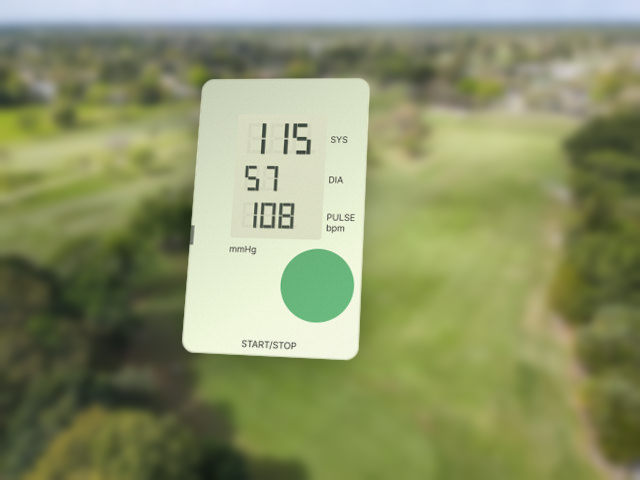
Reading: {"value": 115, "unit": "mmHg"}
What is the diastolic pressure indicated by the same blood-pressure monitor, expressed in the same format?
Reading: {"value": 57, "unit": "mmHg"}
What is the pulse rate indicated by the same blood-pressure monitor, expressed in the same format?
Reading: {"value": 108, "unit": "bpm"}
